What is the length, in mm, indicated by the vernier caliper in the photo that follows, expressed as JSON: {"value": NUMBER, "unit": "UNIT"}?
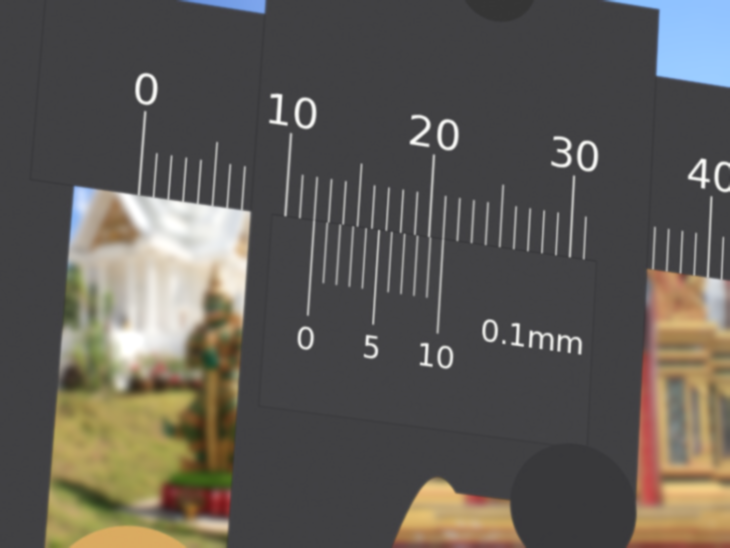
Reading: {"value": 12.0, "unit": "mm"}
